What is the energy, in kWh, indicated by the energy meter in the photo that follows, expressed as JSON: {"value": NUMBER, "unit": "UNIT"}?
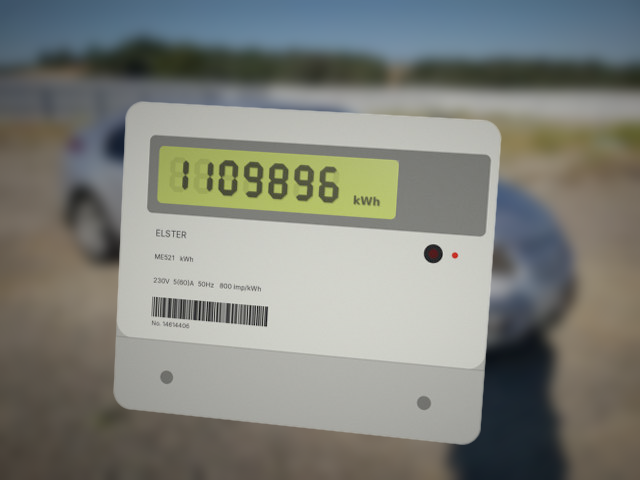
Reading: {"value": 1109896, "unit": "kWh"}
